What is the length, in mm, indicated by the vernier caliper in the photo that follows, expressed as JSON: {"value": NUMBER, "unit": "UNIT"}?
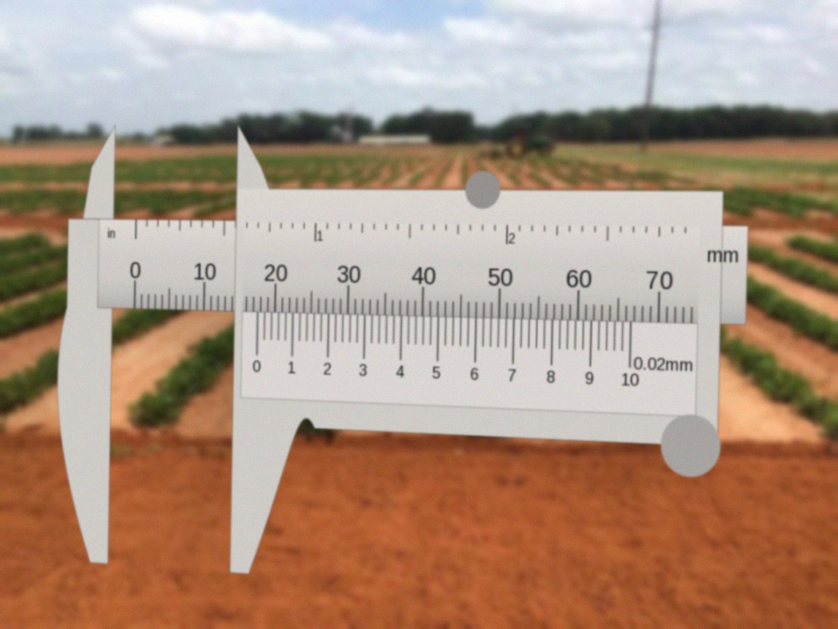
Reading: {"value": 17.6, "unit": "mm"}
